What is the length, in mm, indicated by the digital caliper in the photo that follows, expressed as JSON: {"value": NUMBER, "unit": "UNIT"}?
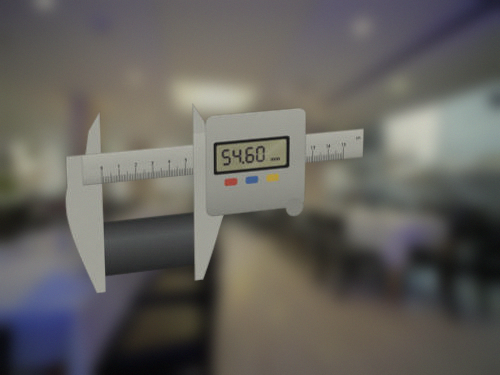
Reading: {"value": 54.60, "unit": "mm"}
